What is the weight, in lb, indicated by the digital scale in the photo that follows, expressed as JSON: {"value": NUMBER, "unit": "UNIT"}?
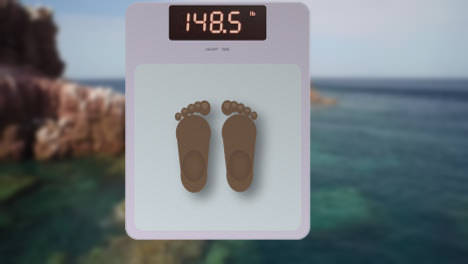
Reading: {"value": 148.5, "unit": "lb"}
